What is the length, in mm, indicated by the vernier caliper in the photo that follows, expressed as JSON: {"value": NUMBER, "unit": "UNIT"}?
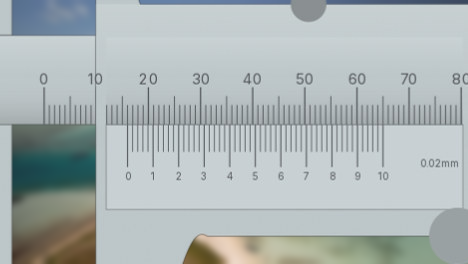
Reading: {"value": 16.0, "unit": "mm"}
